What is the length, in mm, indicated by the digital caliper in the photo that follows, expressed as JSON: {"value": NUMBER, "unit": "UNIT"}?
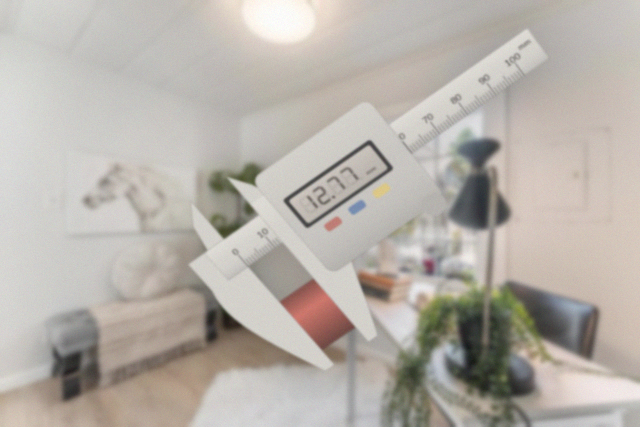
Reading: {"value": 12.77, "unit": "mm"}
